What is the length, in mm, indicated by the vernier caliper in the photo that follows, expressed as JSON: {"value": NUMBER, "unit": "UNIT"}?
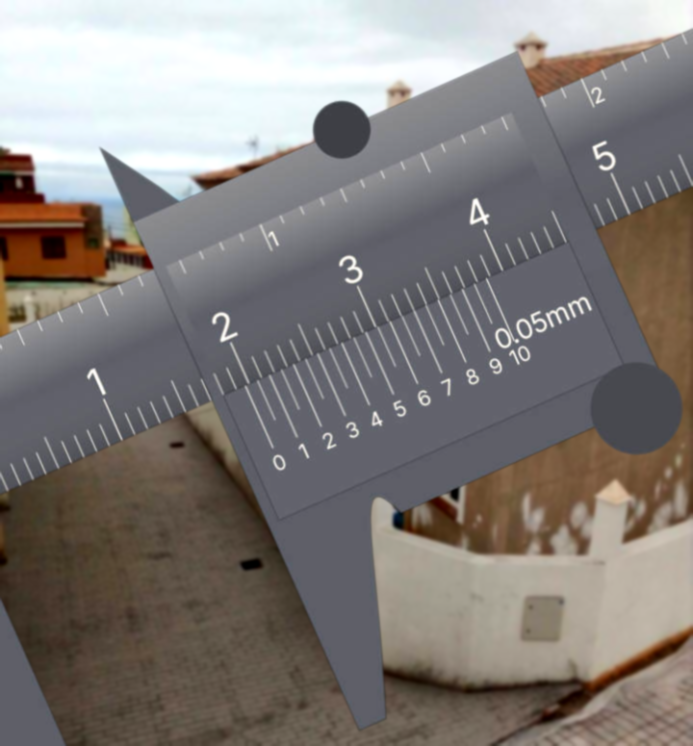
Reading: {"value": 19.7, "unit": "mm"}
